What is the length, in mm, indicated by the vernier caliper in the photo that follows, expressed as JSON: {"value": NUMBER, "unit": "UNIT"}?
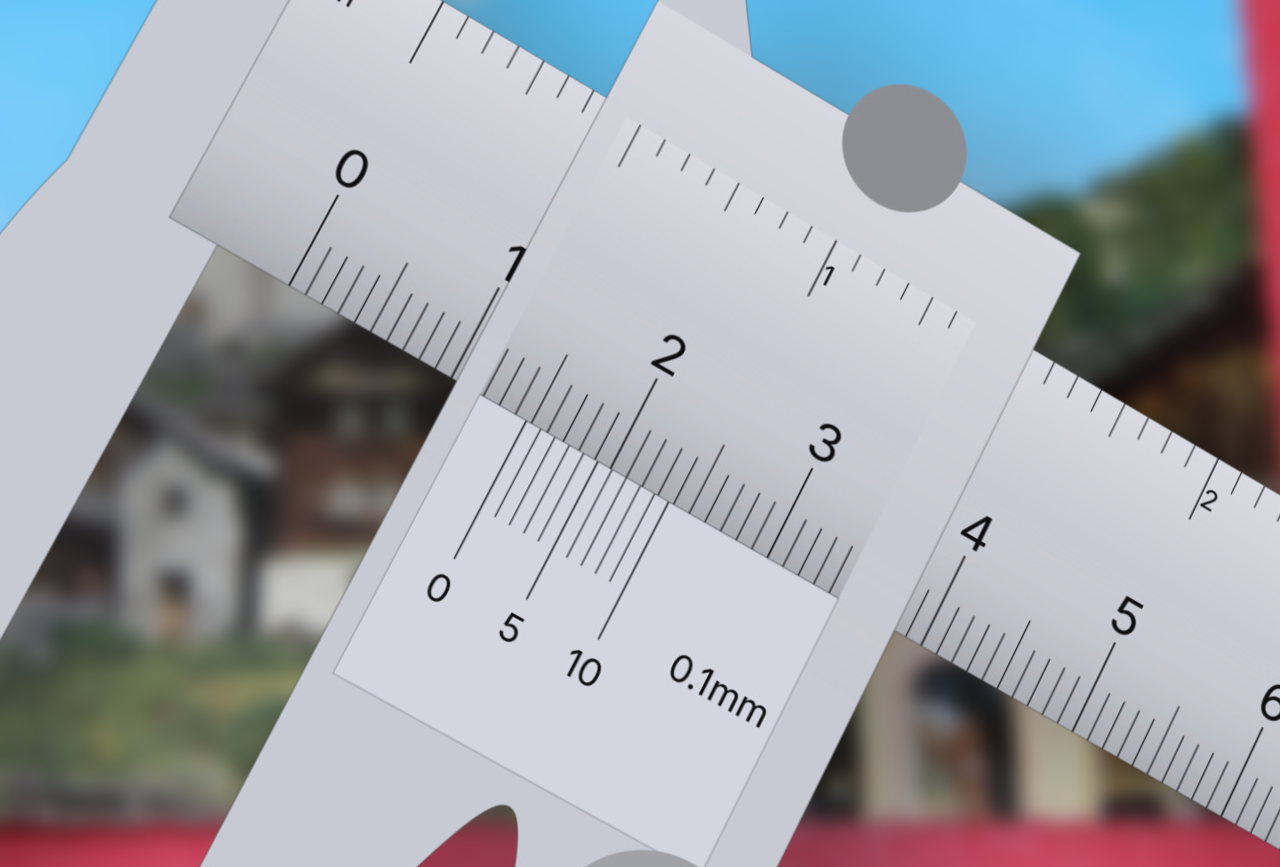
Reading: {"value": 14.7, "unit": "mm"}
